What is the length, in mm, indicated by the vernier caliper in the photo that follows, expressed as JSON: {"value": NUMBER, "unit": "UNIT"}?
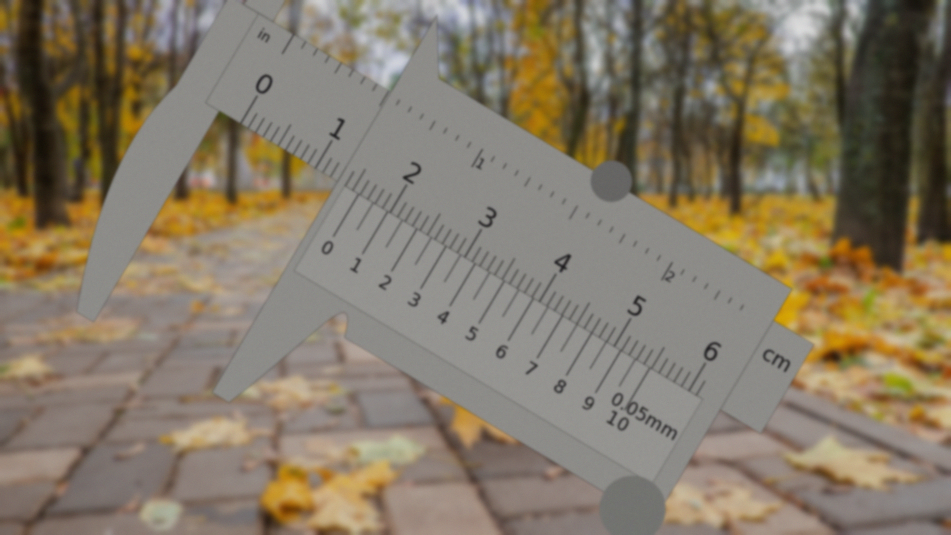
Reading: {"value": 15.8, "unit": "mm"}
